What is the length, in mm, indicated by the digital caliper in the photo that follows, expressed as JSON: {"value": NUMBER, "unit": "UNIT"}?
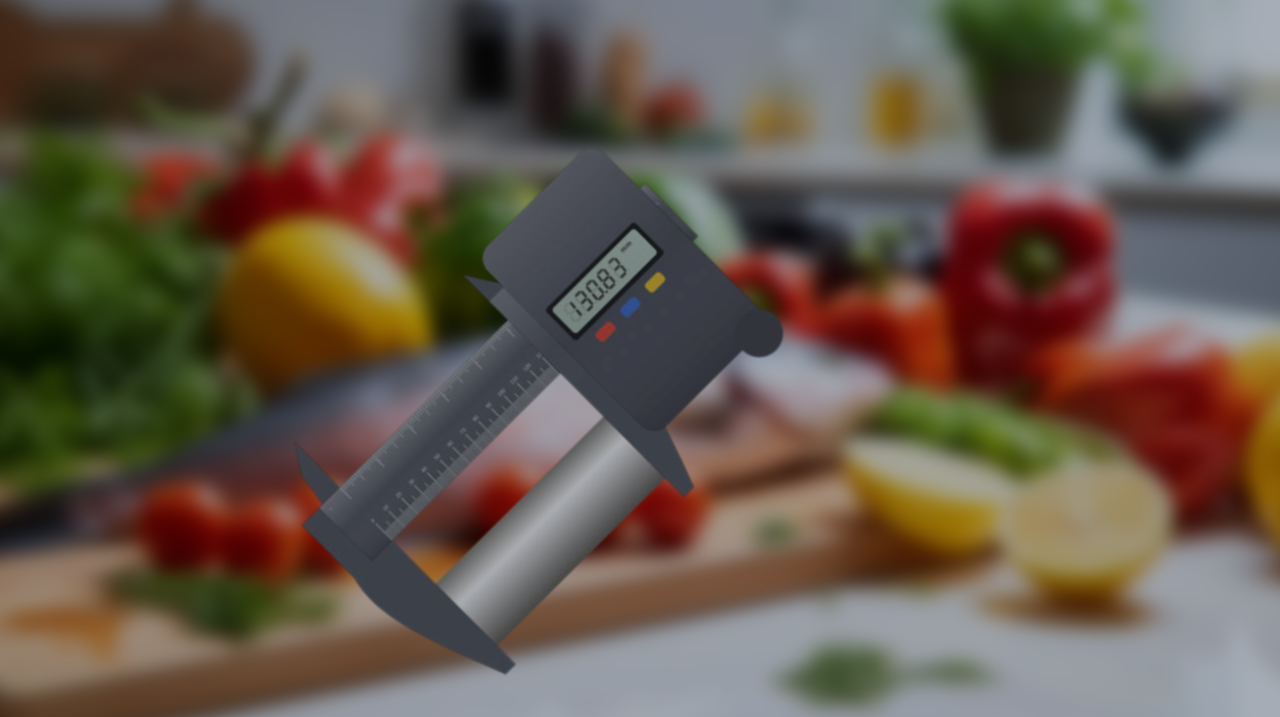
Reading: {"value": 130.83, "unit": "mm"}
